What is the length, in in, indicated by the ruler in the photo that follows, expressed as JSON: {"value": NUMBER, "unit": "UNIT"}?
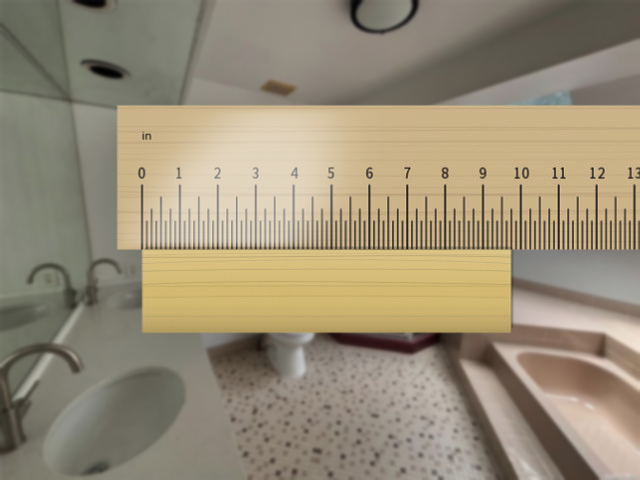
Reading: {"value": 9.75, "unit": "in"}
